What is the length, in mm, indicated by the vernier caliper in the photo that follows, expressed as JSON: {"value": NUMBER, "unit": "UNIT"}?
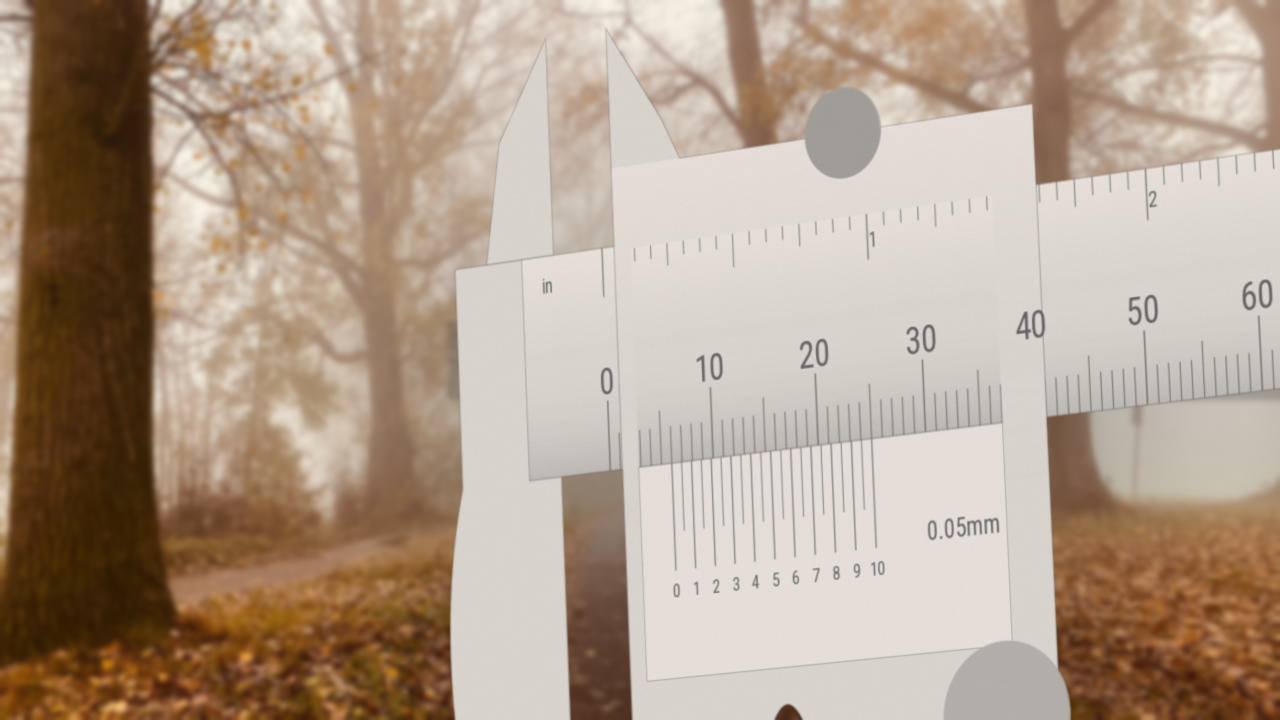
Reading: {"value": 6.0, "unit": "mm"}
